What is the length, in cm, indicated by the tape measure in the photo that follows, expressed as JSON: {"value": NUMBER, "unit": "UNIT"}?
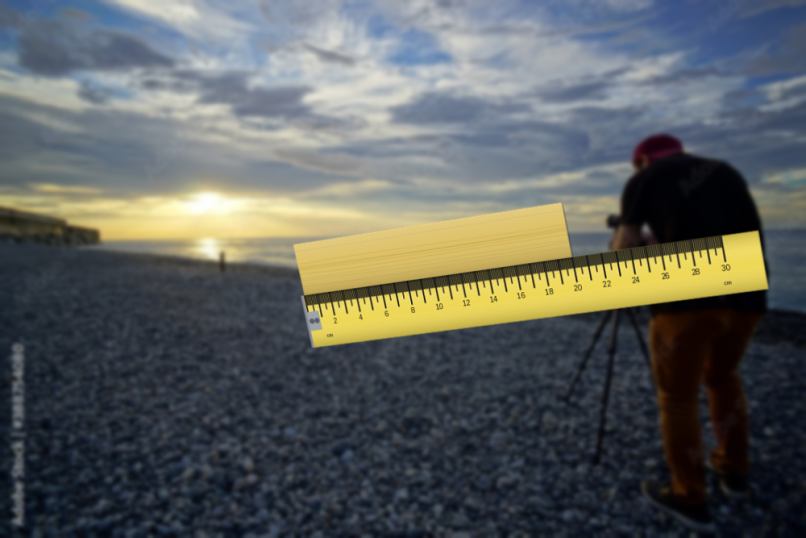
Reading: {"value": 20, "unit": "cm"}
